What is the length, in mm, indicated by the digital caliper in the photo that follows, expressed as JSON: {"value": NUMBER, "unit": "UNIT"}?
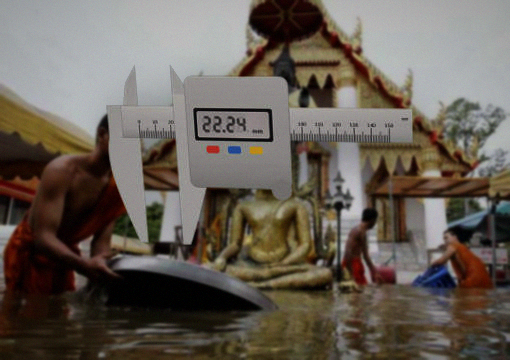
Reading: {"value": 22.24, "unit": "mm"}
